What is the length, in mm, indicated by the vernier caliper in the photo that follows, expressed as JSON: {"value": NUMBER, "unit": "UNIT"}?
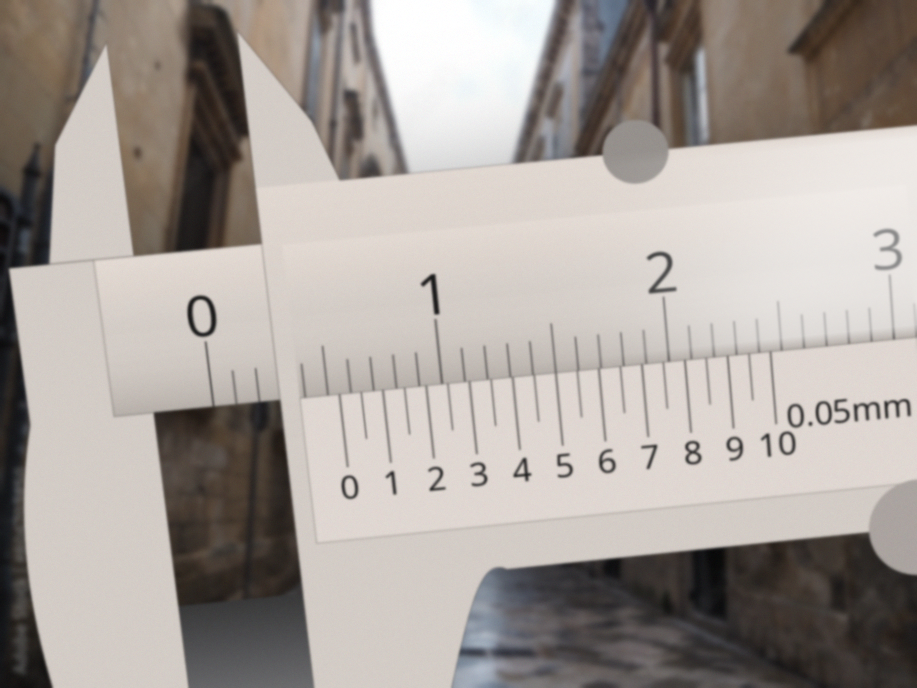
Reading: {"value": 5.5, "unit": "mm"}
